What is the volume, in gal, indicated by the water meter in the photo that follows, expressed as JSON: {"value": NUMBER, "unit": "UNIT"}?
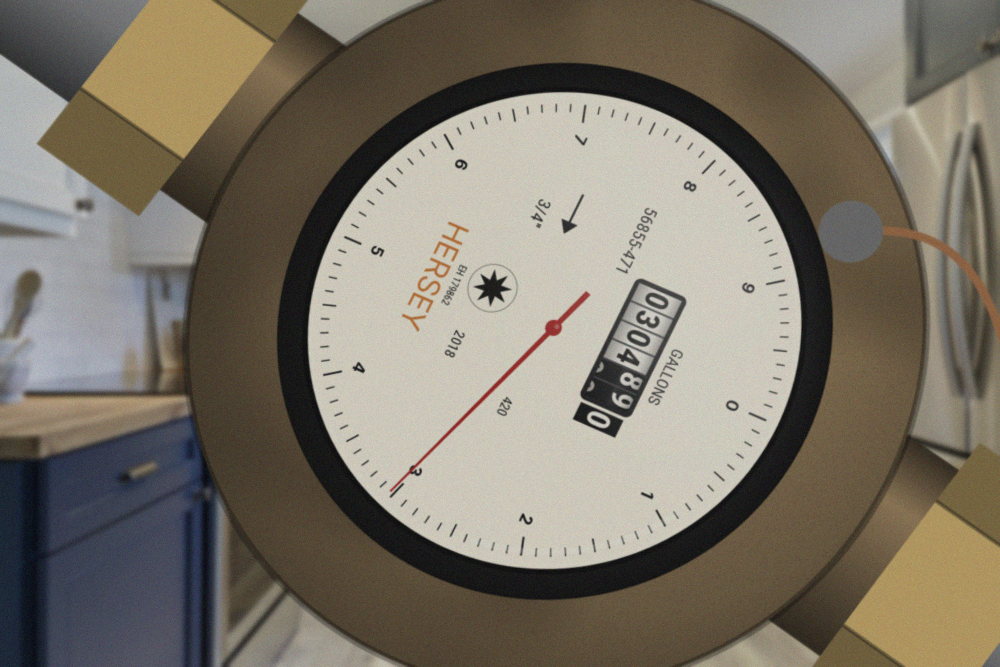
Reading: {"value": 304893.0, "unit": "gal"}
